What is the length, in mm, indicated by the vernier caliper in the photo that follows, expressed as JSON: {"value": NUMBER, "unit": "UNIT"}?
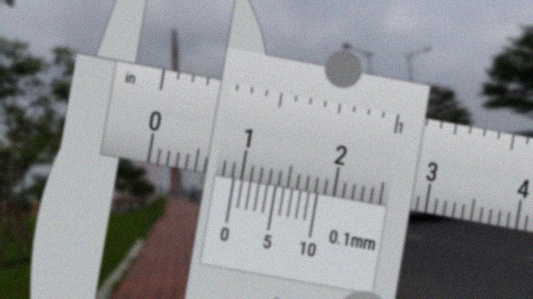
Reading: {"value": 9.2, "unit": "mm"}
